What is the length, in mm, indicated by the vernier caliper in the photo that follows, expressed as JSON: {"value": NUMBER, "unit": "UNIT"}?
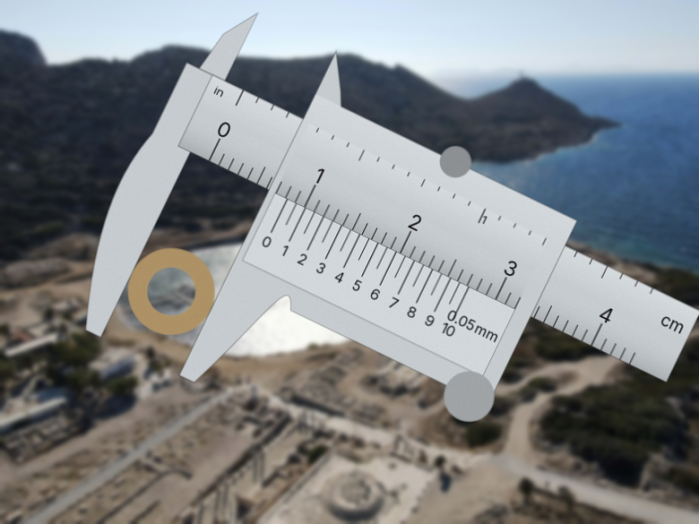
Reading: {"value": 8.2, "unit": "mm"}
